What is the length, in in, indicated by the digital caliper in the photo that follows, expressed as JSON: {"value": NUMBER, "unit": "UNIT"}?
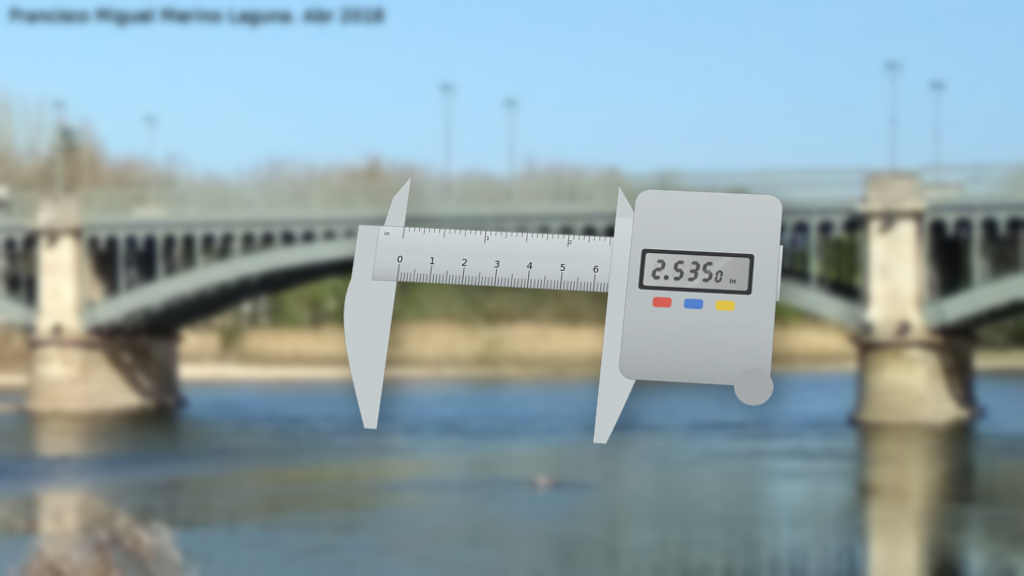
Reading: {"value": 2.5350, "unit": "in"}
